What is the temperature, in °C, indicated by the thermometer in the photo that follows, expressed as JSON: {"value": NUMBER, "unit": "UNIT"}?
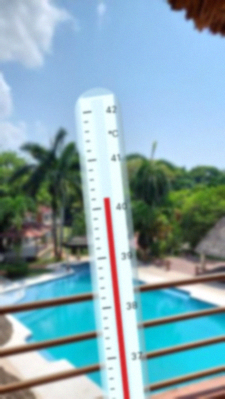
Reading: {"value": 40.2, "unit": "°C"}
